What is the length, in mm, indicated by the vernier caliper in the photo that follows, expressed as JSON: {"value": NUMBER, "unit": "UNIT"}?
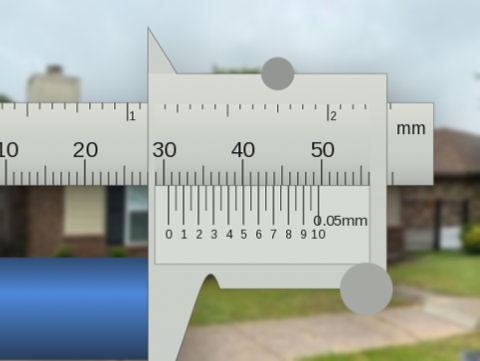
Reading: {"value": 30.6, "unit": "mm"}
